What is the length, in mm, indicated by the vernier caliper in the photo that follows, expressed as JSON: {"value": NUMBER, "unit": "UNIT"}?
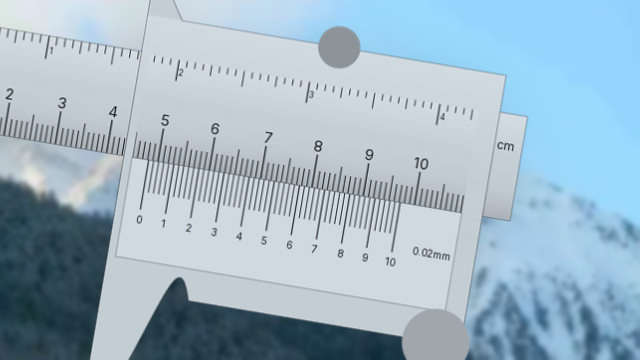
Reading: {"value": 48.2, "unit": "mm"}
